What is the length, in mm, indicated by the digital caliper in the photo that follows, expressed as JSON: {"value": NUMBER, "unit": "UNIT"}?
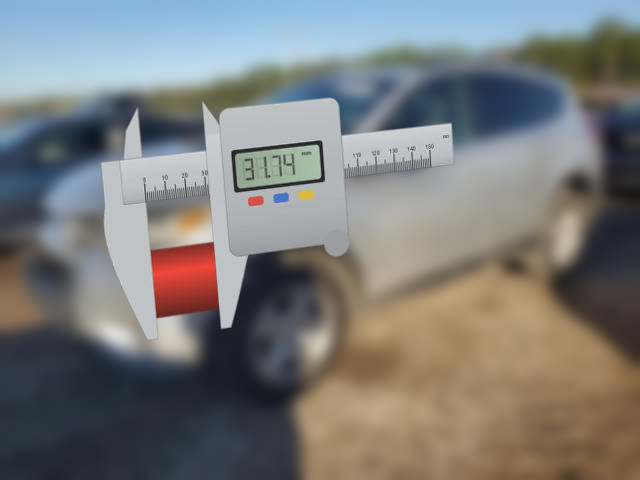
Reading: {"value": 31.74, "unit": "mm"}
